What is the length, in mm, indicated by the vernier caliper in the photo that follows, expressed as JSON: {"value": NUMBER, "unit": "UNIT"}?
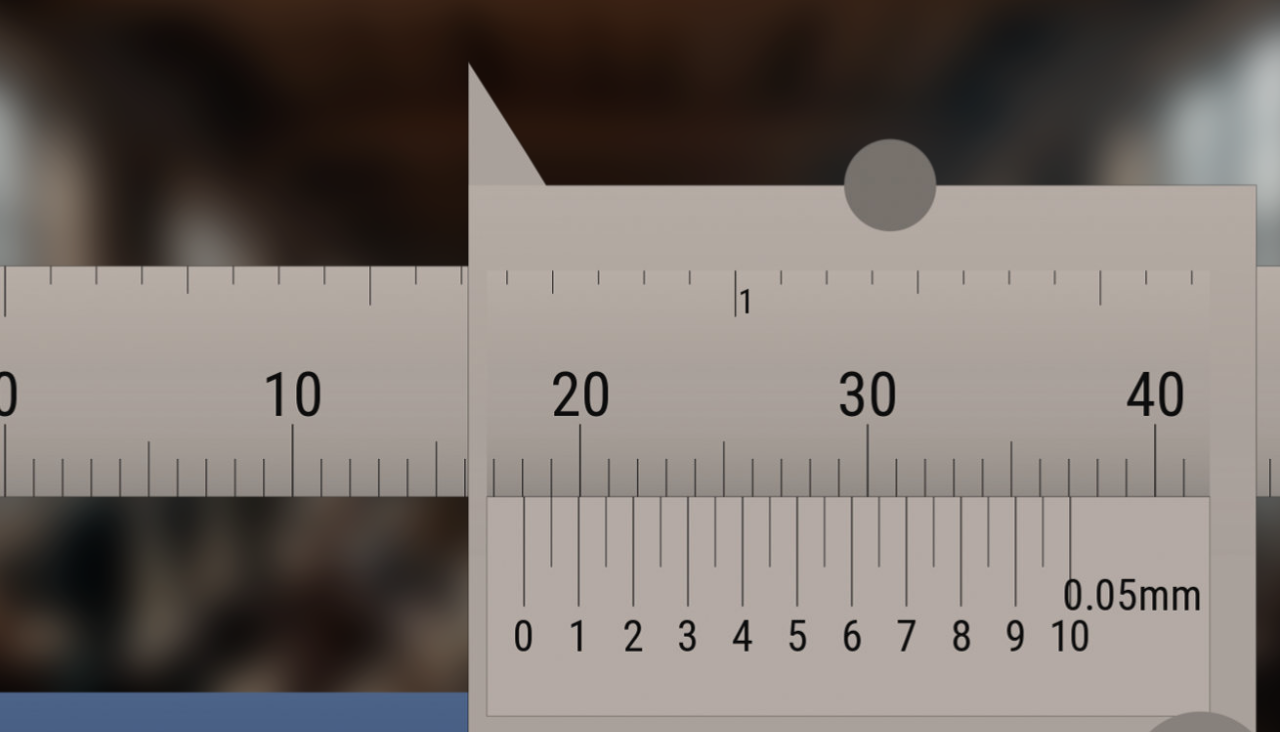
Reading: {"value": 18.05, "unit": "mm"}
